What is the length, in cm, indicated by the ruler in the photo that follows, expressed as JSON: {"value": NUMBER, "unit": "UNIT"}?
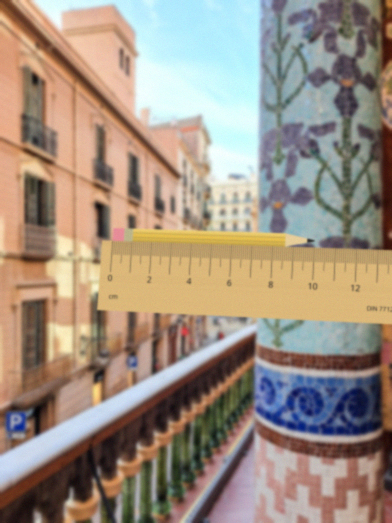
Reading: {"value": 10, "unit": "cm"}
